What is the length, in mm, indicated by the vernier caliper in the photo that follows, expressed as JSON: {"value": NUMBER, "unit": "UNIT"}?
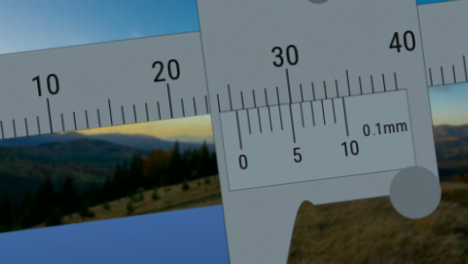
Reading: {"value": 25.4, "unit": "mm"}
